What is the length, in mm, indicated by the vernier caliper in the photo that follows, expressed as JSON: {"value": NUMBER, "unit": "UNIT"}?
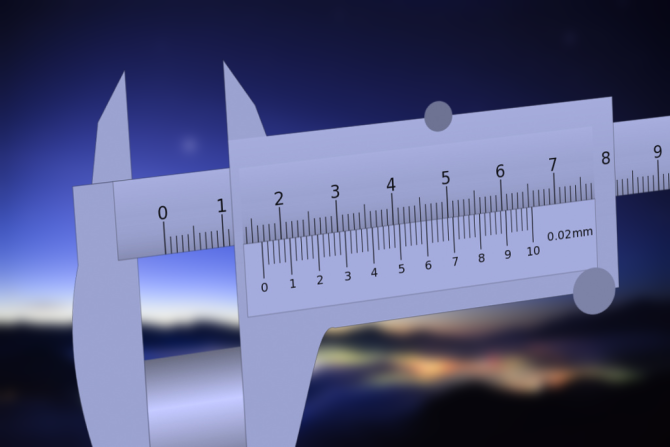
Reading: {"value": 16.6, "unit": "mm"}
